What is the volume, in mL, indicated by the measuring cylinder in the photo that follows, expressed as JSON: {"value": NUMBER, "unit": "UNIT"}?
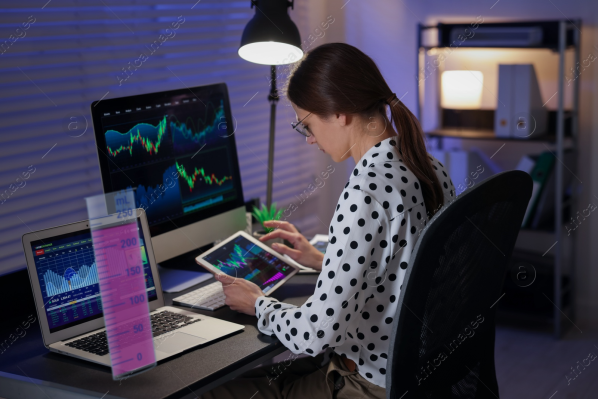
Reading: {"value": 230, "unit": "mL"}
